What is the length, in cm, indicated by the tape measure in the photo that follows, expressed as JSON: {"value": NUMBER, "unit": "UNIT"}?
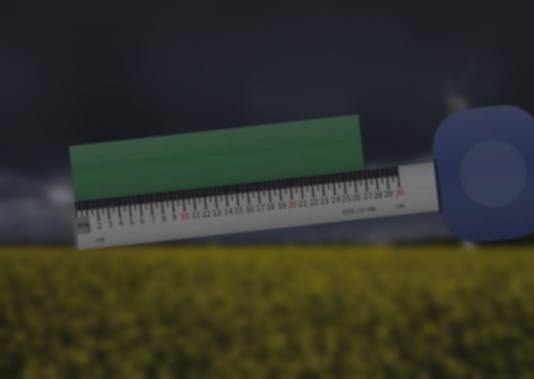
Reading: {"value": 27, "unit": "cm"}
